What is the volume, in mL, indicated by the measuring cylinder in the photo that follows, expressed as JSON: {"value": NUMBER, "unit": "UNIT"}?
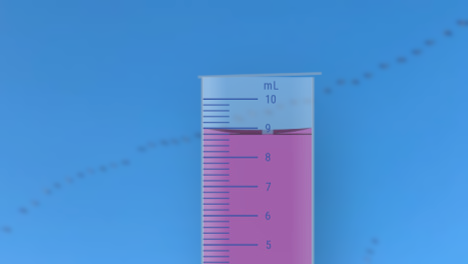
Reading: {"value": 8.8, "unit": "mL"}
